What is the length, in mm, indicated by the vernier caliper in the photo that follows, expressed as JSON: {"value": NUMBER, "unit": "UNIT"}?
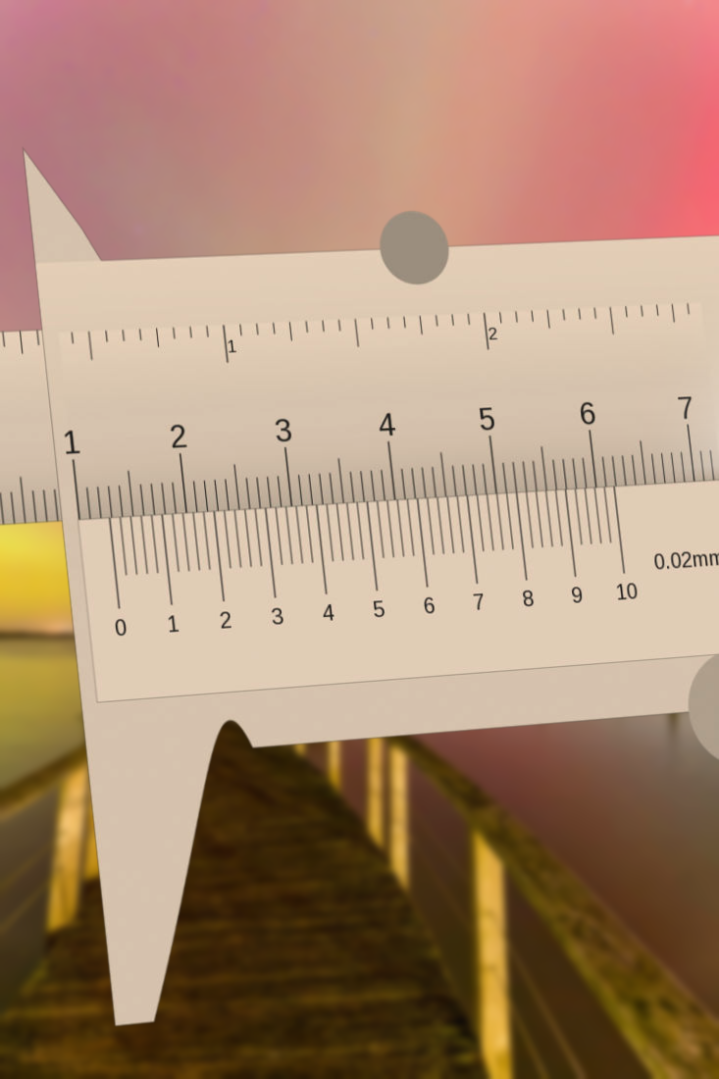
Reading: {"value": 12.8, "unit": "mm"}
